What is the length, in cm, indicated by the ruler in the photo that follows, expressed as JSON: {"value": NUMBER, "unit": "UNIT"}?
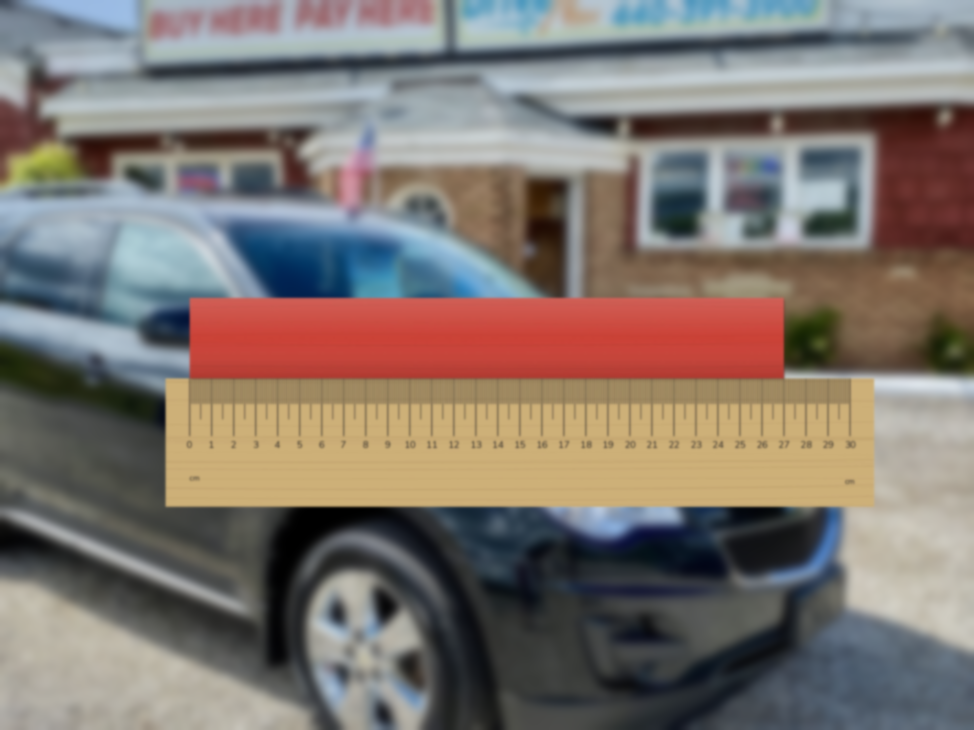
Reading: {"value": 27, "unit": "cm"}
